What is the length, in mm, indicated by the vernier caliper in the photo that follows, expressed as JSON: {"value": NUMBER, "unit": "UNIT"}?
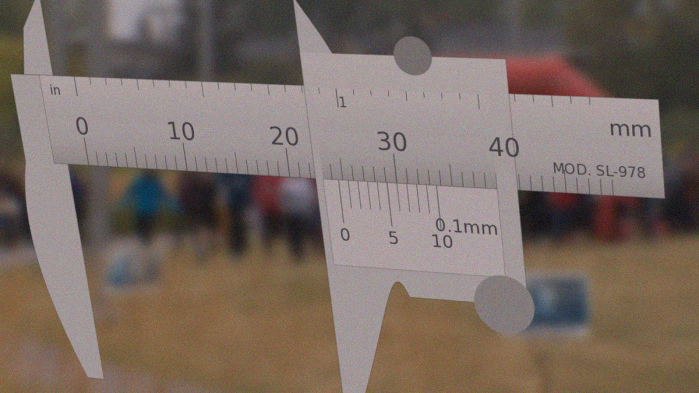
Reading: {"value": 24.6, "unit": "mm"}
